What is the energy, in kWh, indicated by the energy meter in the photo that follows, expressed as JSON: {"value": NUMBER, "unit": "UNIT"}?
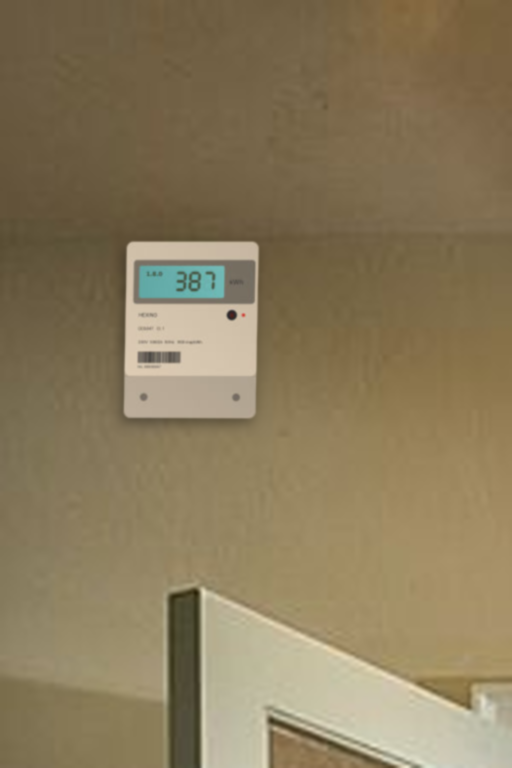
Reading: {"value": 387, "unit": "kWh"}
